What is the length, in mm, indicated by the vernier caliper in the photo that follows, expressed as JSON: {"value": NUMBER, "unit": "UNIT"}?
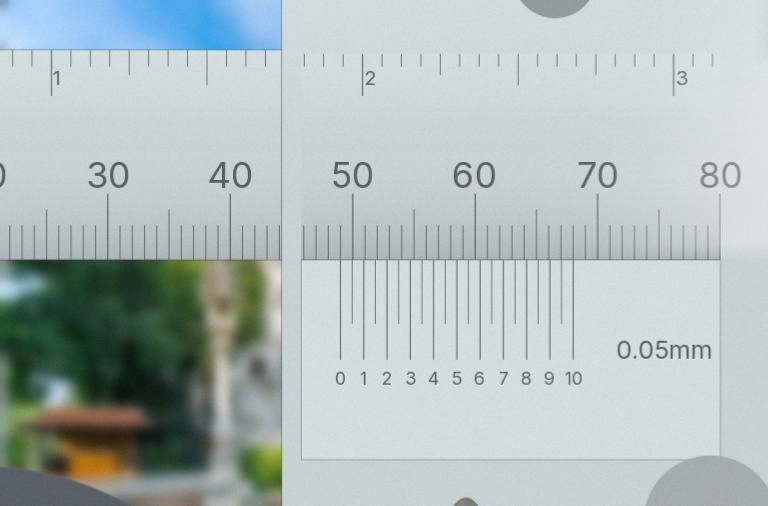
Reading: {"value": 49.0, "unit": "mm"}
